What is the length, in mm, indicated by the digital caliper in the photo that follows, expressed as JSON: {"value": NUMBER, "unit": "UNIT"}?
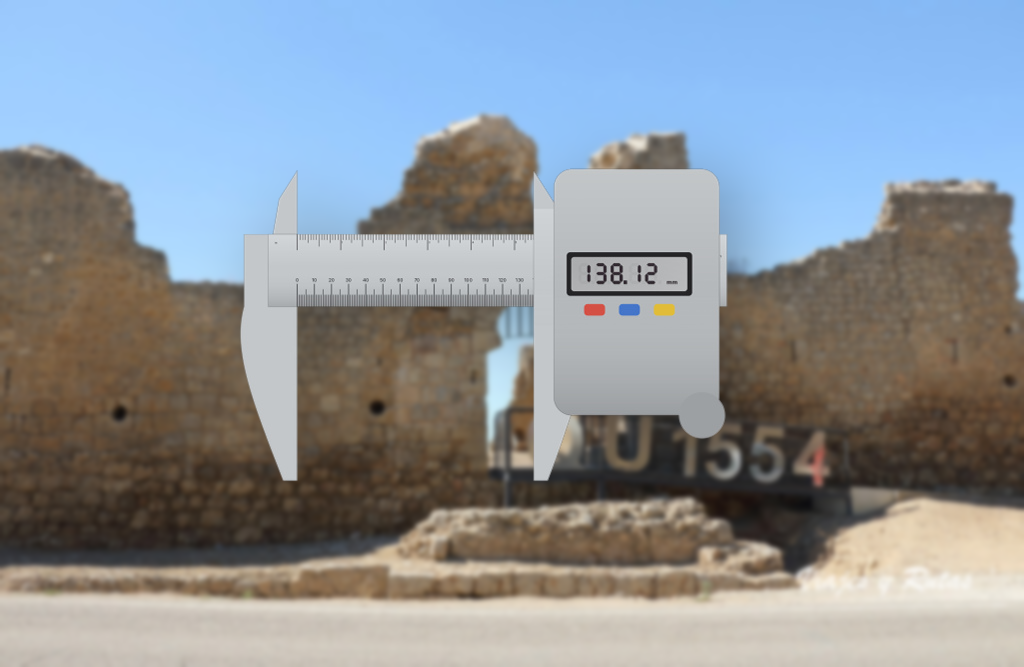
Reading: {"value": 138.12, "unit": "mm"}
